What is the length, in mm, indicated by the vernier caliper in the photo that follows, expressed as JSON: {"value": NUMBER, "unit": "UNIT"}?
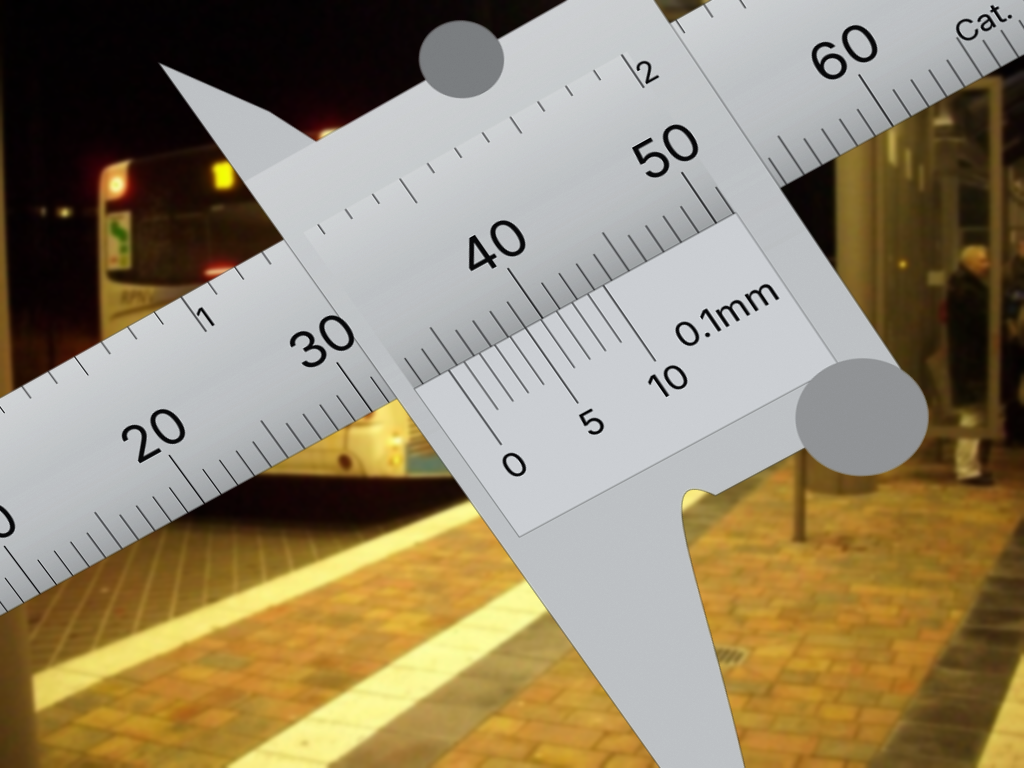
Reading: {"value": 34.5, "unit": "mm"}
